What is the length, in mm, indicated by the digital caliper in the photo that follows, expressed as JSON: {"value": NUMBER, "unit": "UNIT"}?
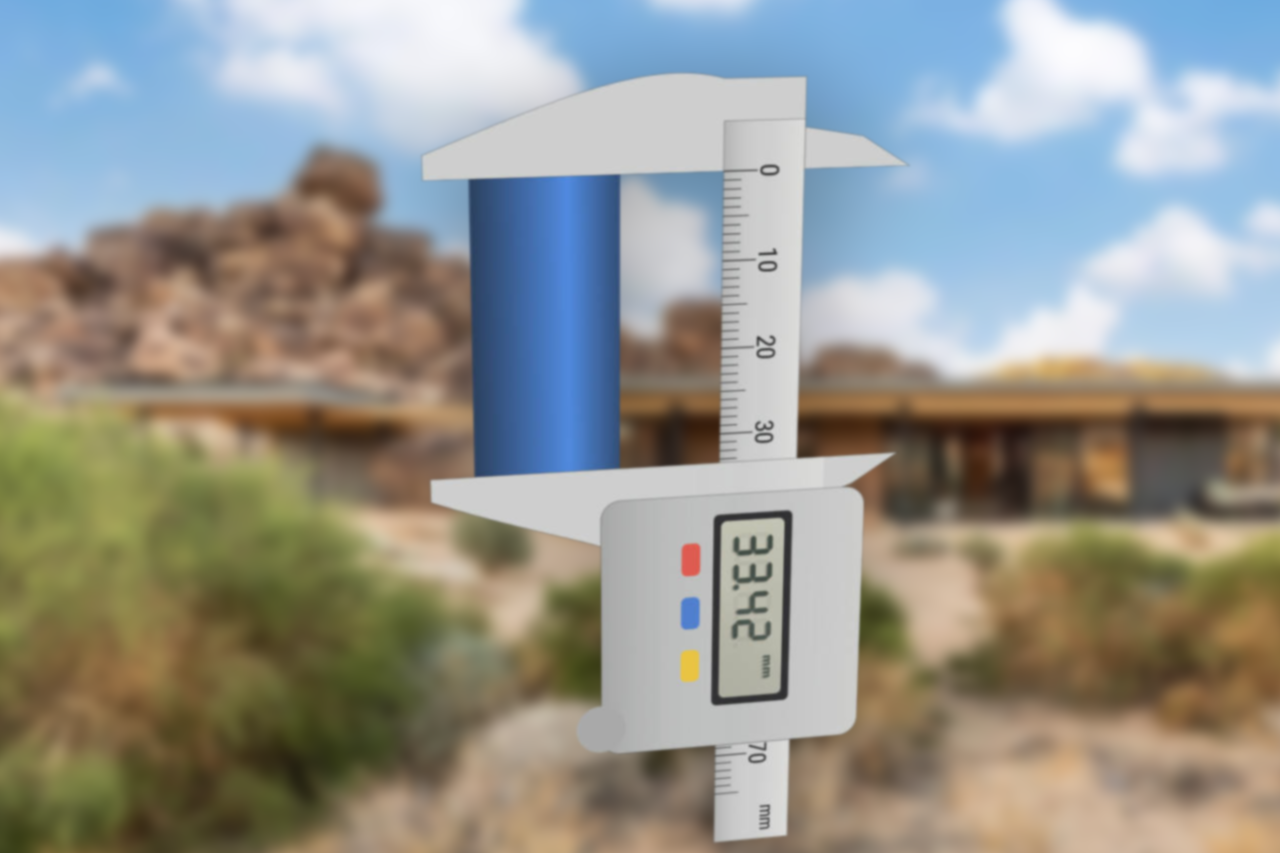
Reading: {"value": 33.42, "unit": "mm"}
